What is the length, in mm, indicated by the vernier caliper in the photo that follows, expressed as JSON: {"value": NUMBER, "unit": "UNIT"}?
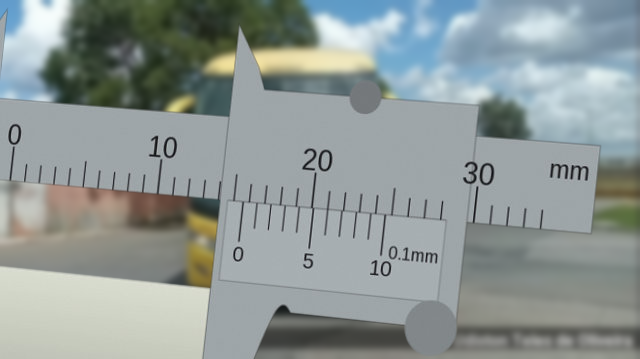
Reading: {"value": 15.6, "unit": "mm"}
